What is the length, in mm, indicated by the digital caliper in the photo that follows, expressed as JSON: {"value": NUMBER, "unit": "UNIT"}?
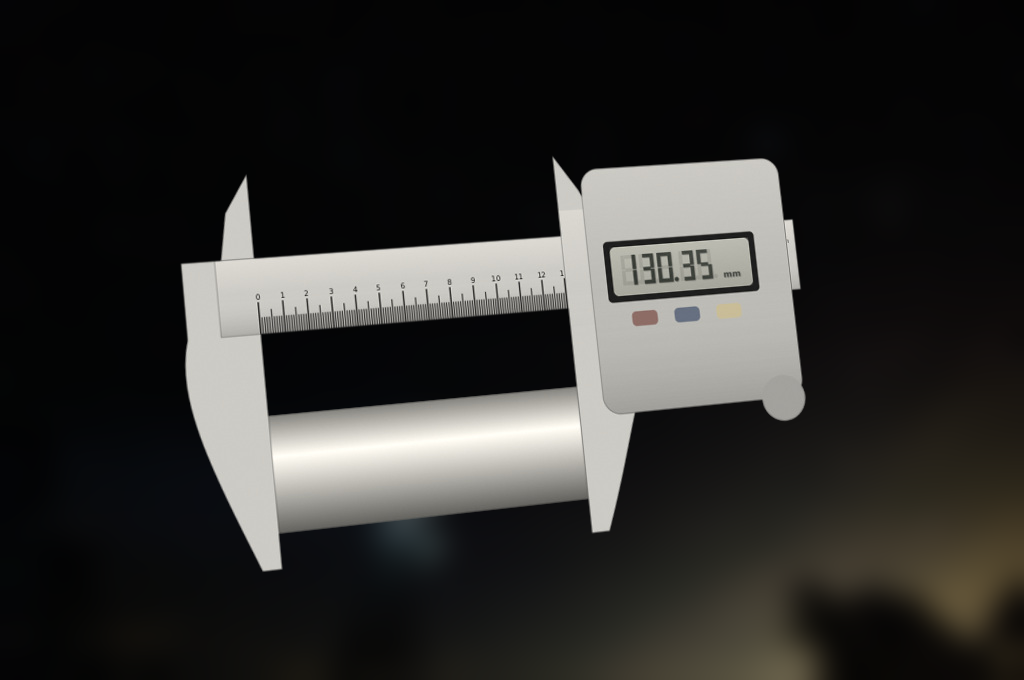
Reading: {"value": 130.35, "unit": "mm"}
